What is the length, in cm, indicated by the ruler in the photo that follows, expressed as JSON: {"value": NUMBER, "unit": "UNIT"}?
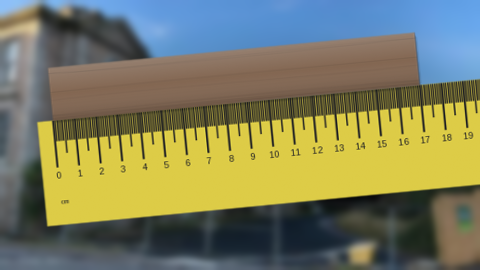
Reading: {"value": 17, "unit": "cm"}
